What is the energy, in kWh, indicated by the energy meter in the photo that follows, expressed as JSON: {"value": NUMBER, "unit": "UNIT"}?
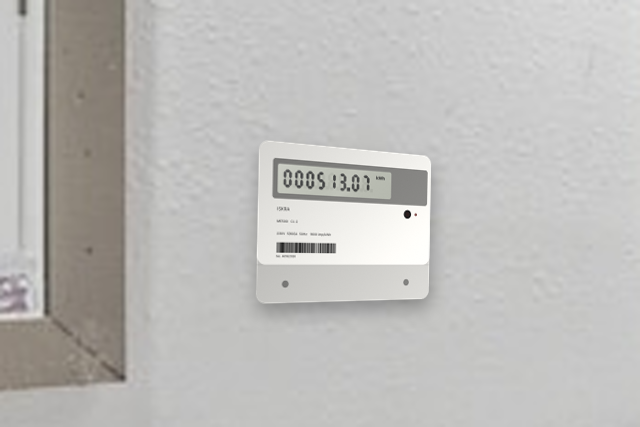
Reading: {"value": 513.07, "unit": "kWh"}
